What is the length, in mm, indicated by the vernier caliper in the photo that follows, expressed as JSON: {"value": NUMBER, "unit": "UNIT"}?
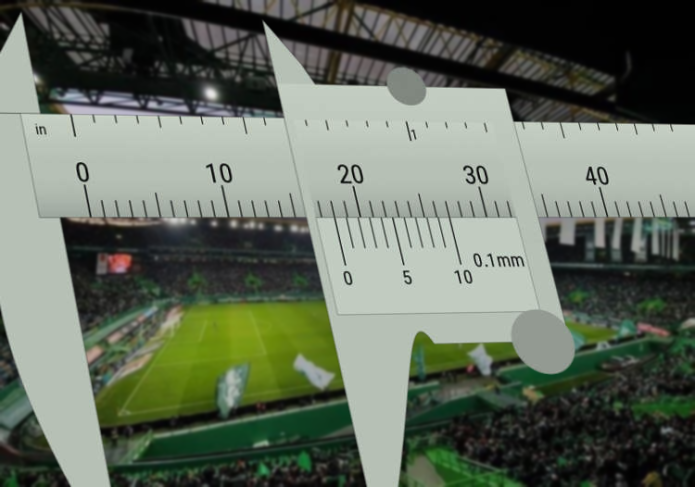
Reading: {"value": 18.0, "unit": "mm"}
